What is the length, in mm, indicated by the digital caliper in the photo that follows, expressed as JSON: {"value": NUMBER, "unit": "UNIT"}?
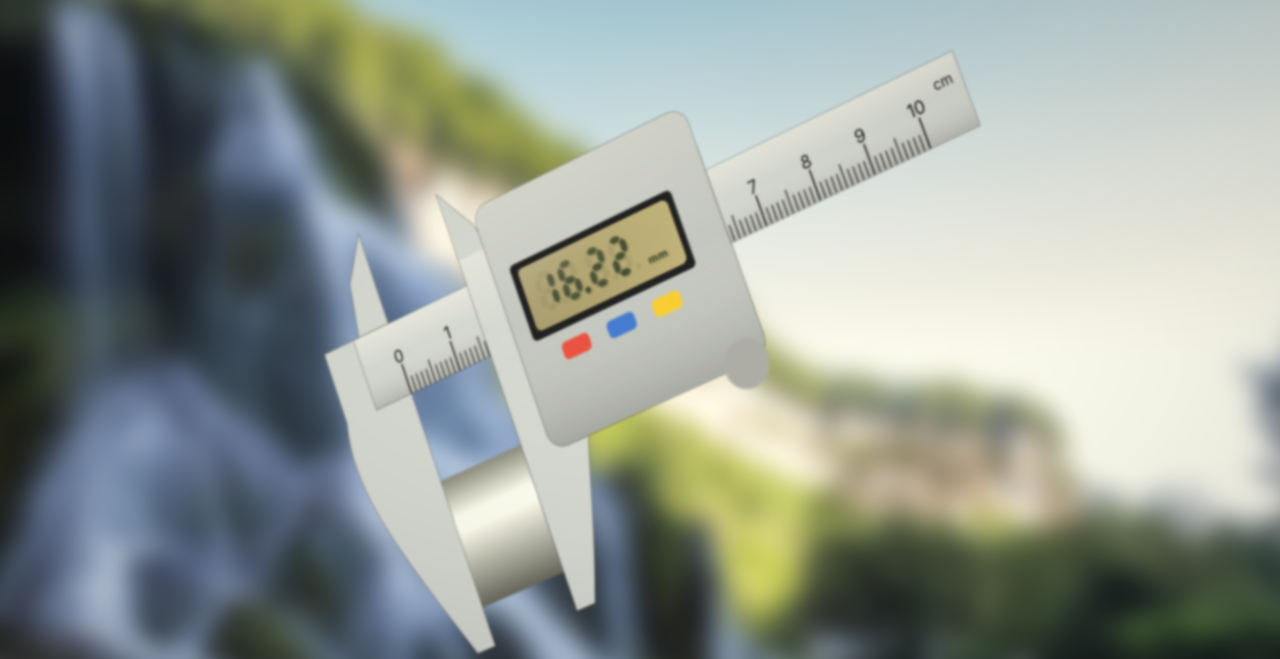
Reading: {"value": 16.22, "unit": "mm"}
